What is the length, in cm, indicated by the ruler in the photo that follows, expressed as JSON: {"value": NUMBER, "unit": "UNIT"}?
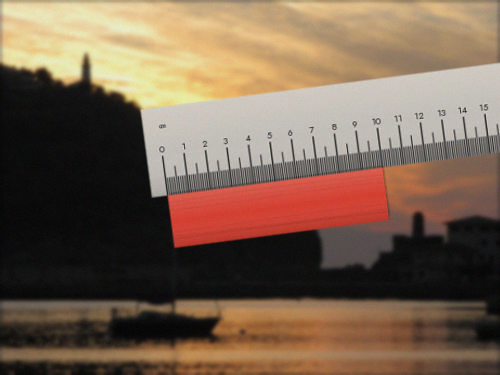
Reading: {"value": 10, "unit": "cm"}
